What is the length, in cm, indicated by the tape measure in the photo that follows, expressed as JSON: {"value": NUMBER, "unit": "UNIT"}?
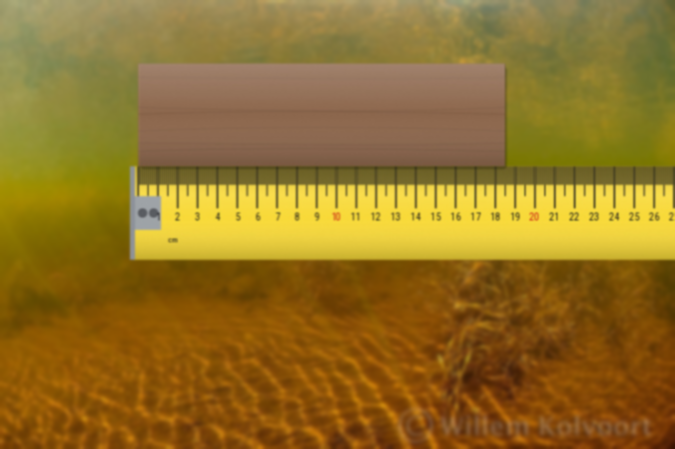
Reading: {"value": 18.5, "unit": "cm"}
